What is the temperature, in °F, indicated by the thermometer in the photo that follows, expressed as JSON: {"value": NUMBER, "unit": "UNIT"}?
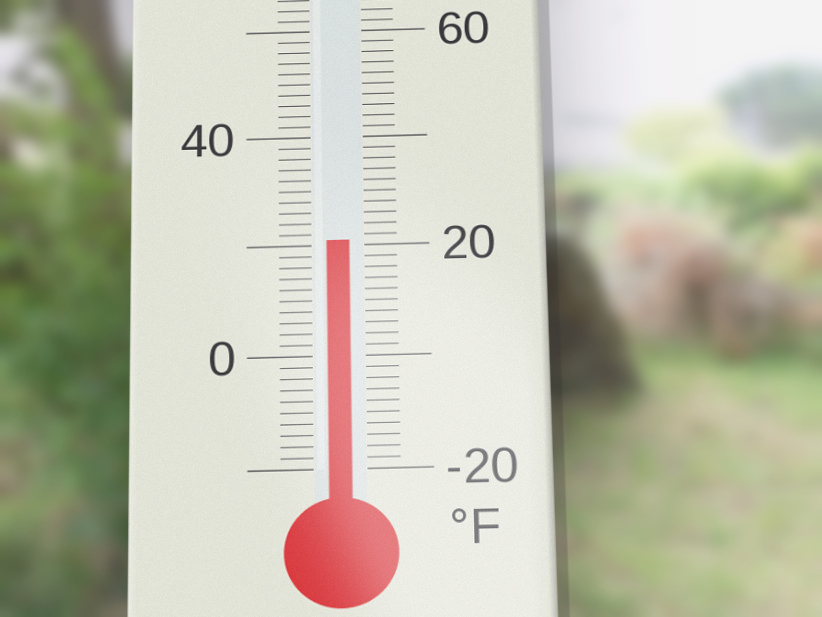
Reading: {"value": 21, "unit": "°F"}
